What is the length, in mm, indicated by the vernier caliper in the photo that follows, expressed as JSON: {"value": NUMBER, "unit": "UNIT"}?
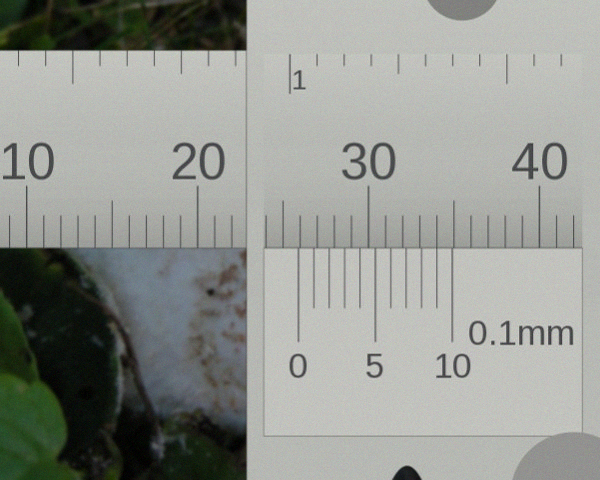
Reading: {"value": 25.9, "unit": "mm"}
